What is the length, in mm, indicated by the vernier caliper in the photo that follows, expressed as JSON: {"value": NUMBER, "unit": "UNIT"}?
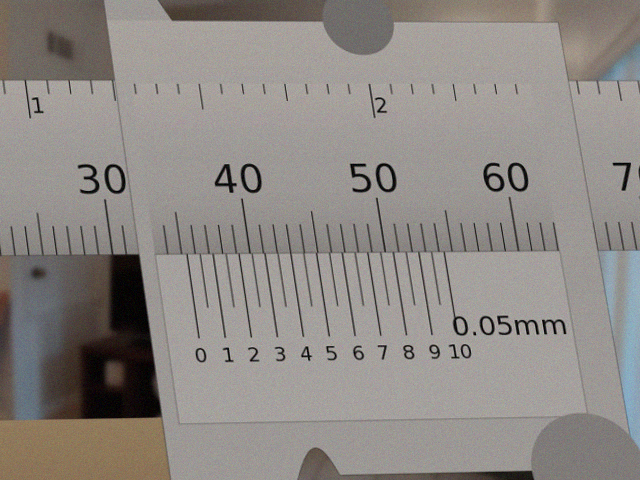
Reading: {"value": 35.4, "unit": "mm"}
